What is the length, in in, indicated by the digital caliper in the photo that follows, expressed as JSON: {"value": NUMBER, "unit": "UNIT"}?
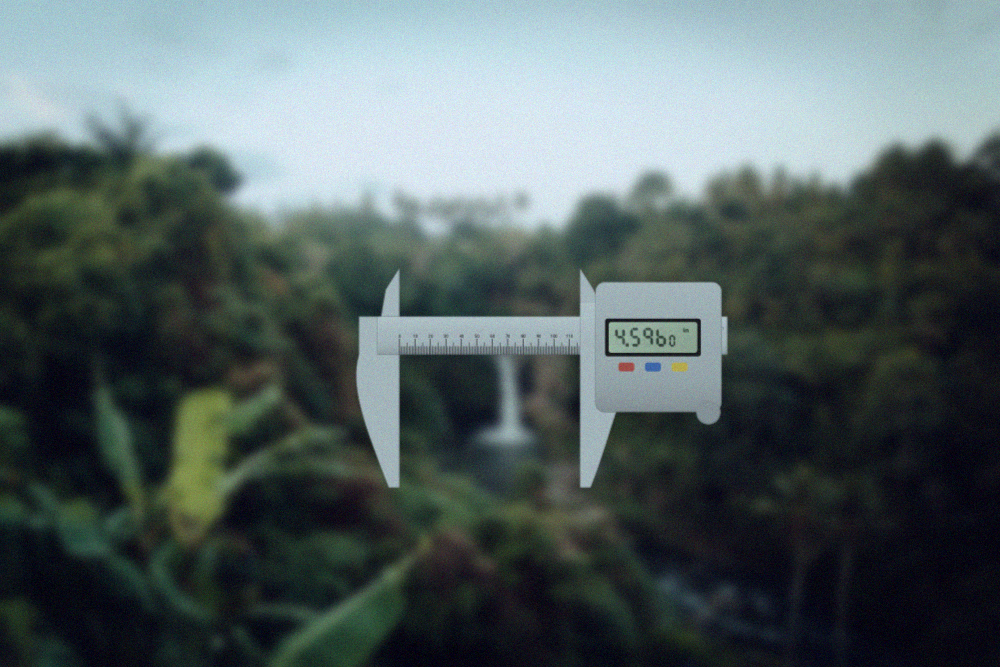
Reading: {"value": 4.5960, "unit": "in"}
